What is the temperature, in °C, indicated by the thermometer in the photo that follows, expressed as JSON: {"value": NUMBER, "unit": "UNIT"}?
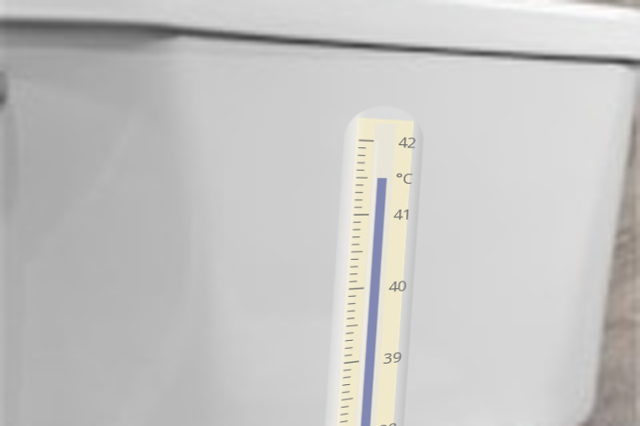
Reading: {"value": 41.5, "unit": "°C"}
